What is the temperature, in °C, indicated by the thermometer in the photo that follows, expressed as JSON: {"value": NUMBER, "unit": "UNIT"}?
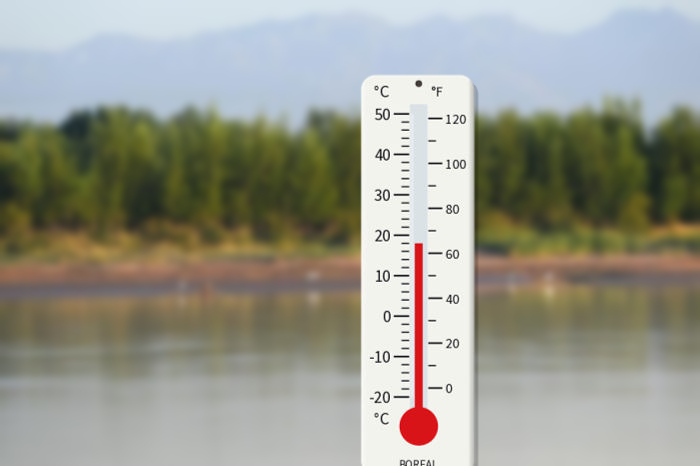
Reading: {"value": 18, "unit": "°C"}
